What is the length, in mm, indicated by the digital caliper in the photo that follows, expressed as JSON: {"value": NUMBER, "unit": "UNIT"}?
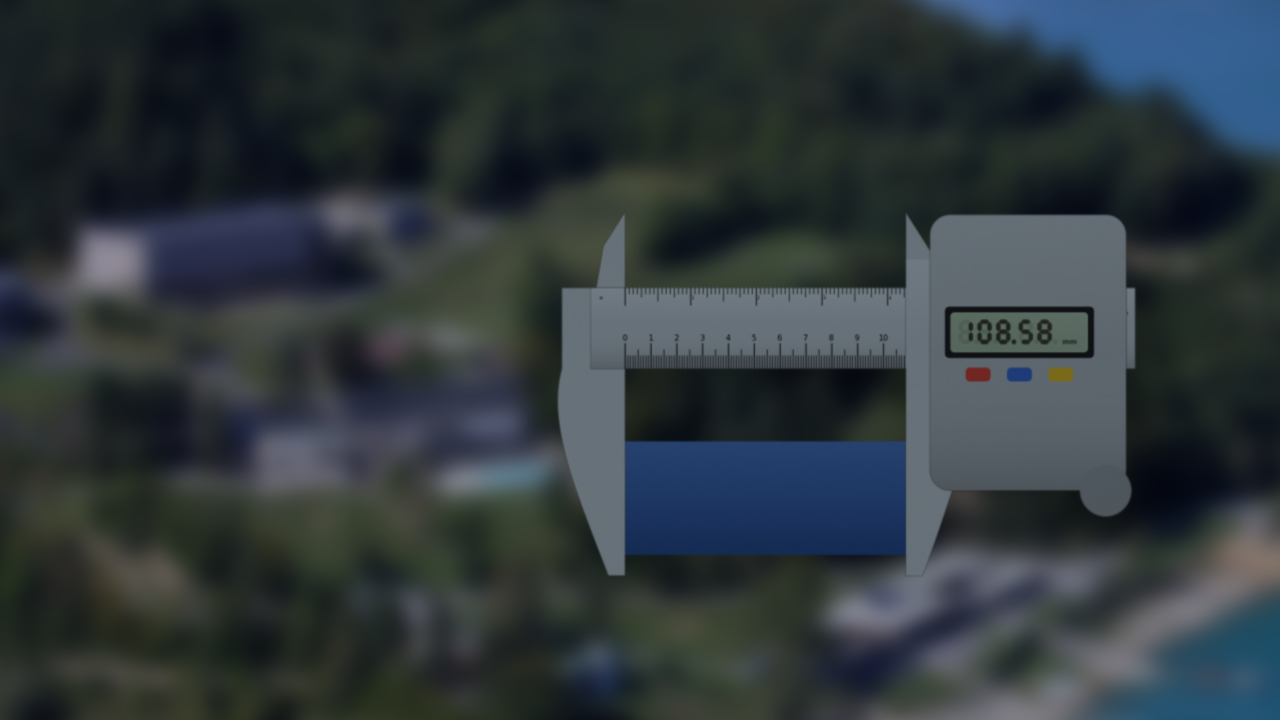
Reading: {"value": 108.58, "unit": "mm"}
